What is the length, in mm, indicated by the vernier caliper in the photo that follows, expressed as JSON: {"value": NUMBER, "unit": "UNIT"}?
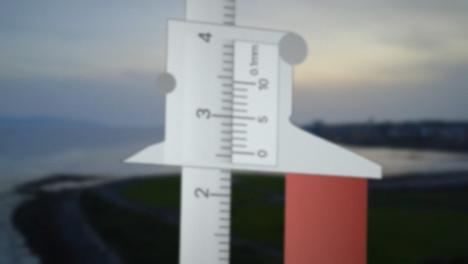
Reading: {"value": 25.5, "unit": "mm"}
